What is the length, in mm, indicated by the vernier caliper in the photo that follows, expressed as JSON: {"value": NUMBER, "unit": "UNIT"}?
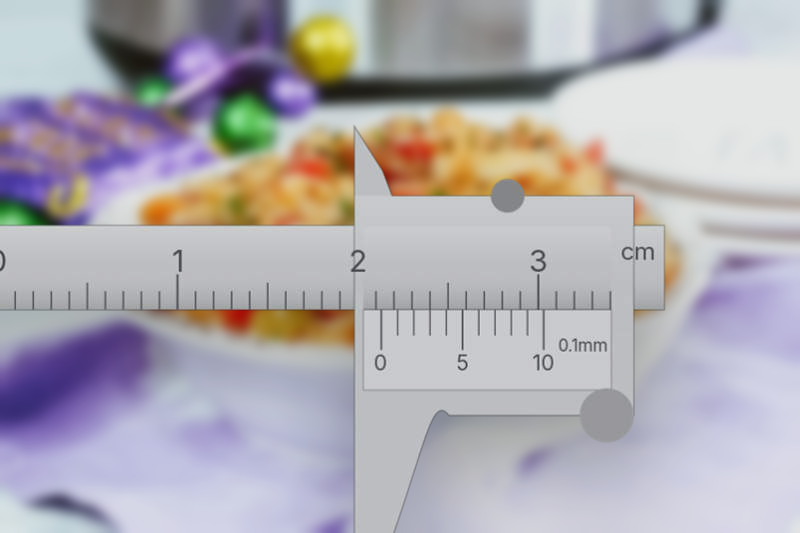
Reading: {"value": 21.3, "unit": "mm"}
